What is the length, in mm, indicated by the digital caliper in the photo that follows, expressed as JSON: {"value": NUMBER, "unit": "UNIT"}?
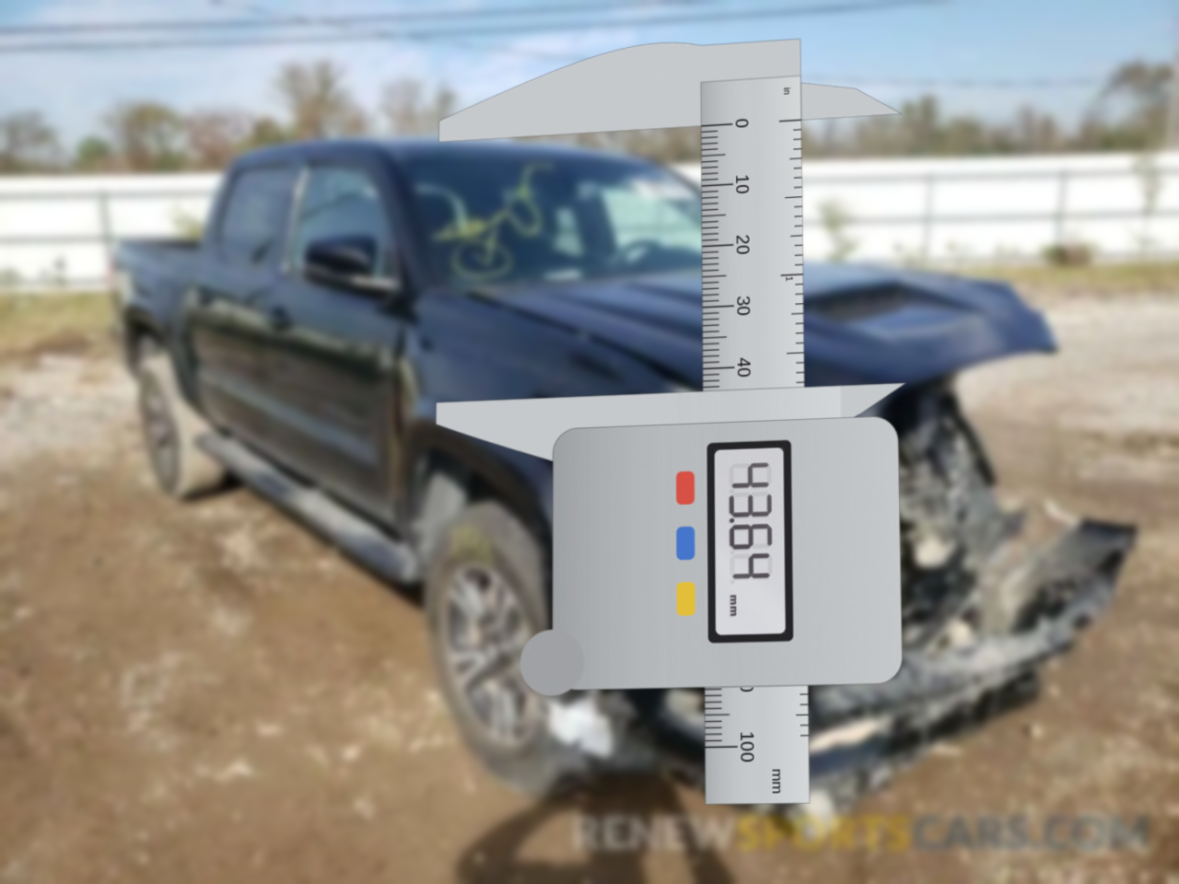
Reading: {"value": 43.64, "unit": "mm"}
